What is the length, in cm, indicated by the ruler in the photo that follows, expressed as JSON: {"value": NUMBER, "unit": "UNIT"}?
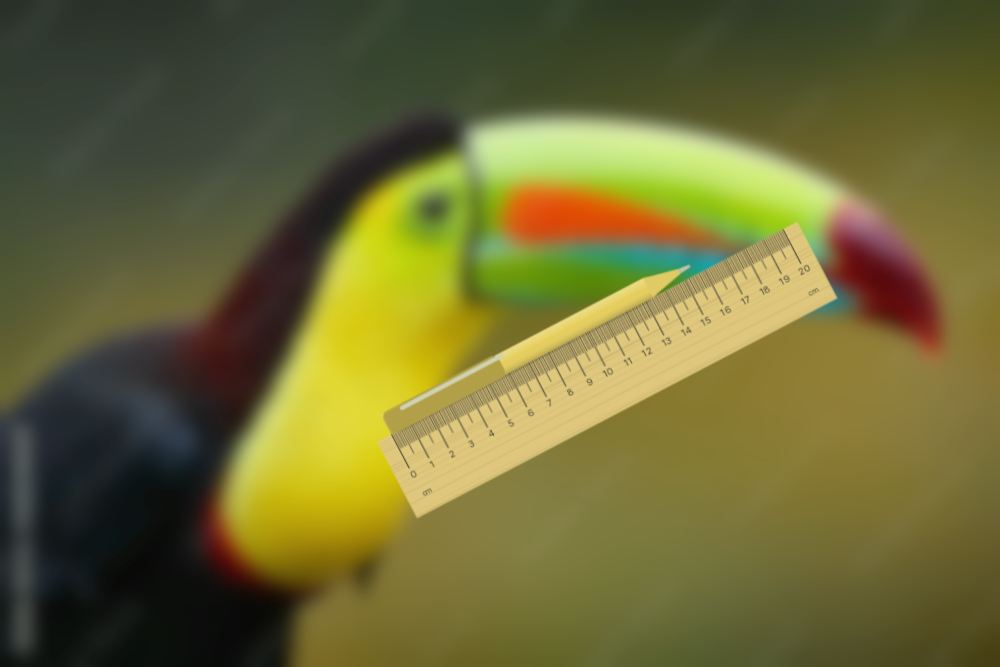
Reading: {"value": 15.5, "unit": "cm"}
